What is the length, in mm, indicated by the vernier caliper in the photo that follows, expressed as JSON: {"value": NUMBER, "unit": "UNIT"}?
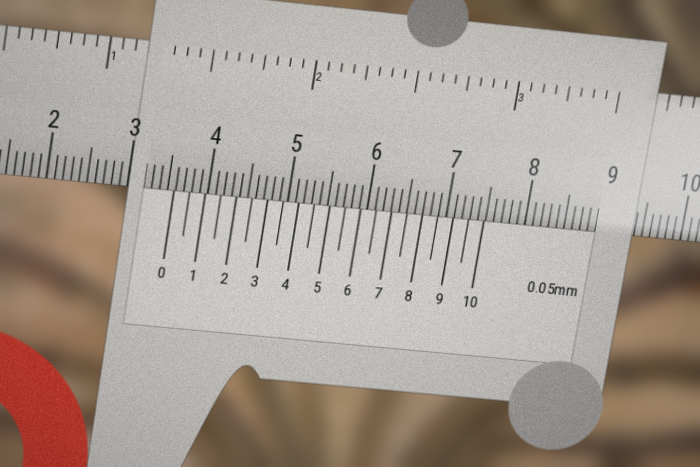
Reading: {"value": 35.8, "unit": "mm"}
